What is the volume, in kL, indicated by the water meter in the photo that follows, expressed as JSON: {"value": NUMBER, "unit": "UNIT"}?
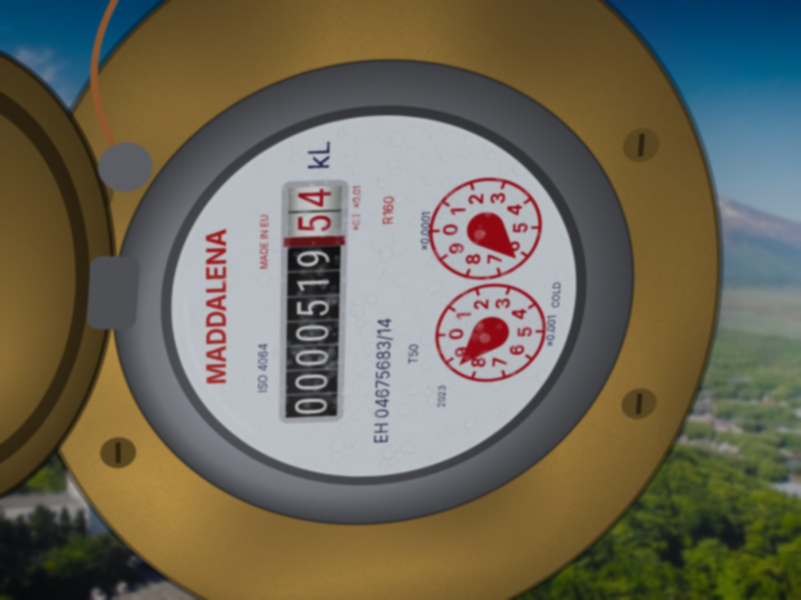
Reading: {"value": 519.5486, "unit": "kL"}
